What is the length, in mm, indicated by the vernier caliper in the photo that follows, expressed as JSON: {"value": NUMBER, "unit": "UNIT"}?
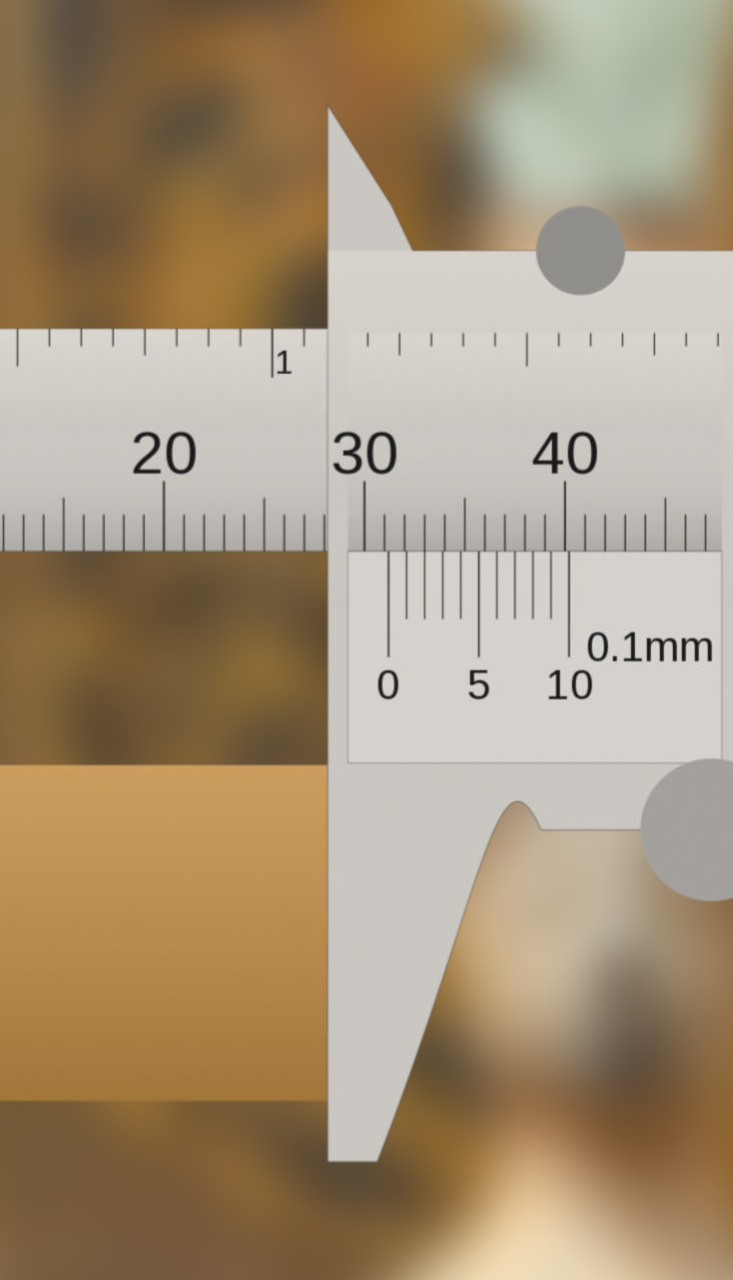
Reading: {"value": 31.2, "unit": "mm"}
